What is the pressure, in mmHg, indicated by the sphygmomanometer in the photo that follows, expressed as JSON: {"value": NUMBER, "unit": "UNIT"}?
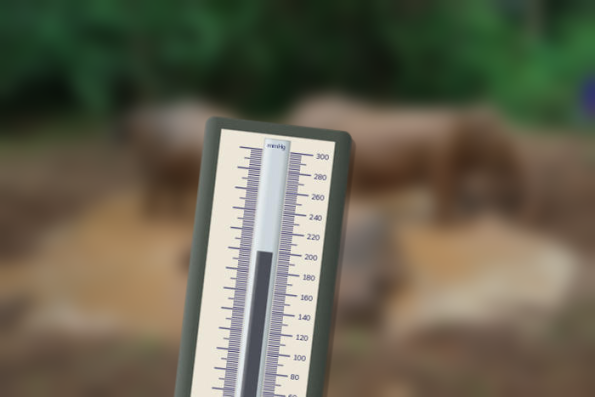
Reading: {"value": 200, "unit": "mmHg"}
